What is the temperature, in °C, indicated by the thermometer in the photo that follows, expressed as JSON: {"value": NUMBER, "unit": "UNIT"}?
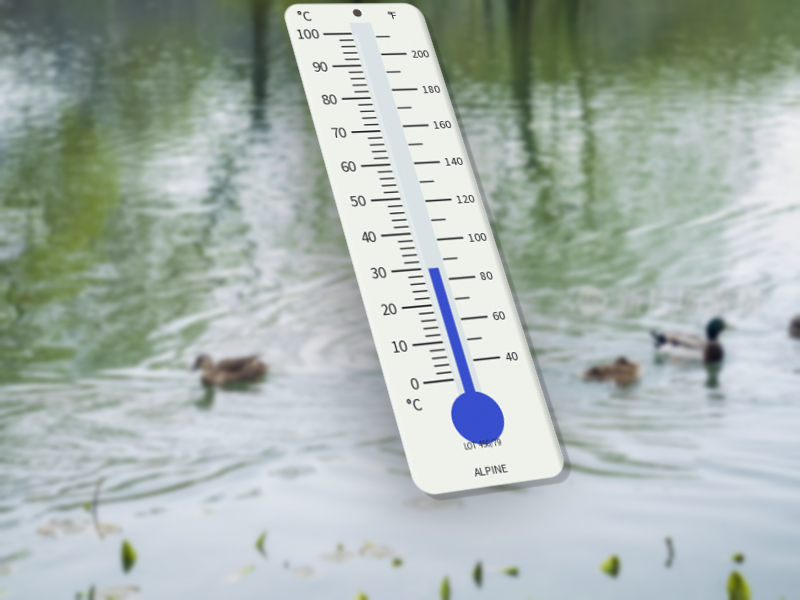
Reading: {"value": 30, "unit": "°C"}
